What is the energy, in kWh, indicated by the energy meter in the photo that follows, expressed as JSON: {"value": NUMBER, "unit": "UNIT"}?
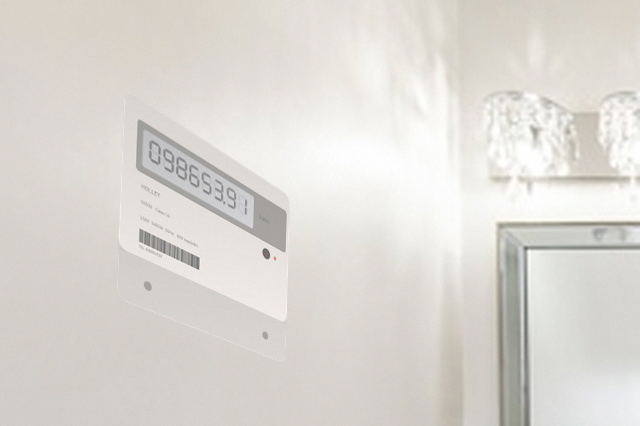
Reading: {"value": 98653.91, "unit": "kWh"}
